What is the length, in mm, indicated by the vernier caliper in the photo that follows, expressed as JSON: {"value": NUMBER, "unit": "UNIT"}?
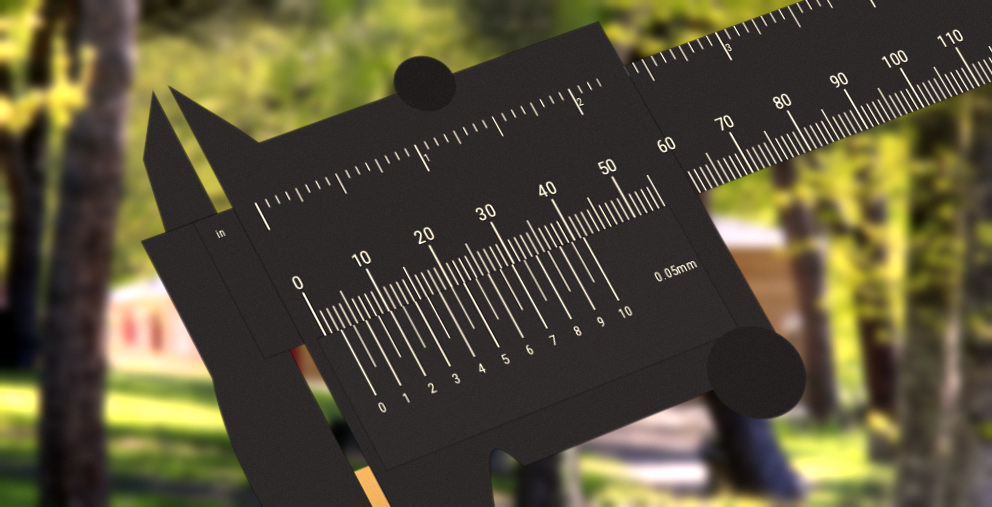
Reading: {"value": 2.4, "unit": "mm"}
